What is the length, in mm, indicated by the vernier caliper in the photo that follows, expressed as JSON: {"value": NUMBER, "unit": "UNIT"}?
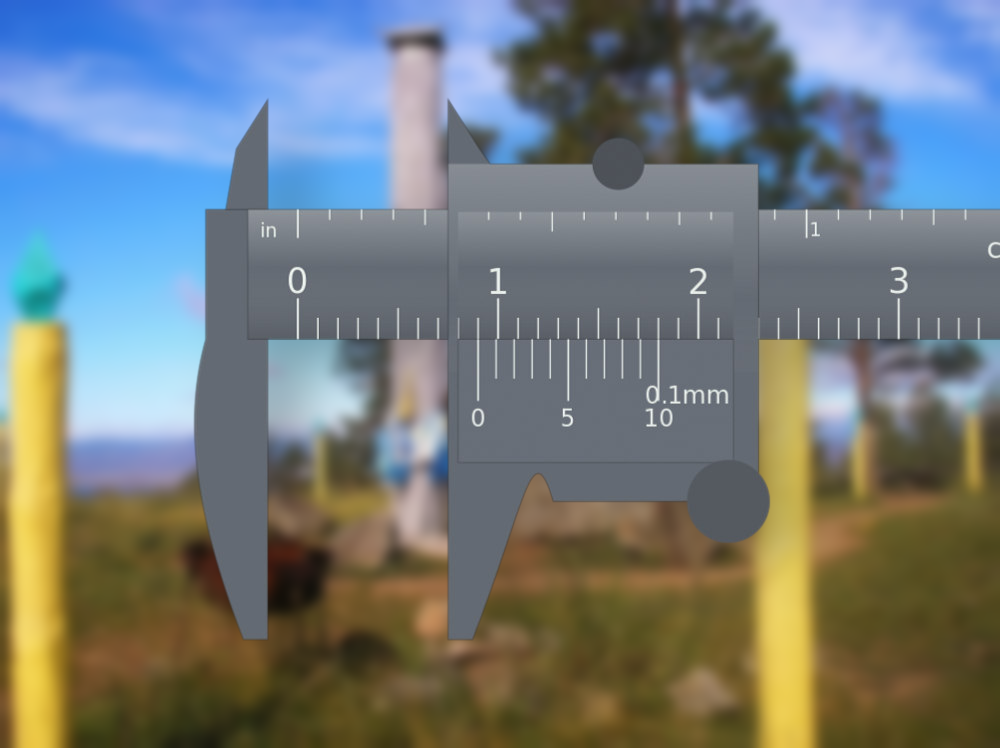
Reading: {"value": 9.0, "unit": "mm"}
